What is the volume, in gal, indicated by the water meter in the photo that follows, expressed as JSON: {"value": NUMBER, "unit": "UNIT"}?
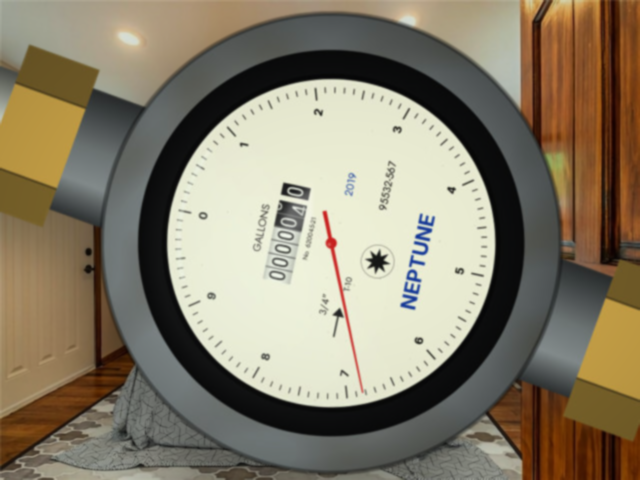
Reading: {"value": 36.8, "unit": "gal"}
